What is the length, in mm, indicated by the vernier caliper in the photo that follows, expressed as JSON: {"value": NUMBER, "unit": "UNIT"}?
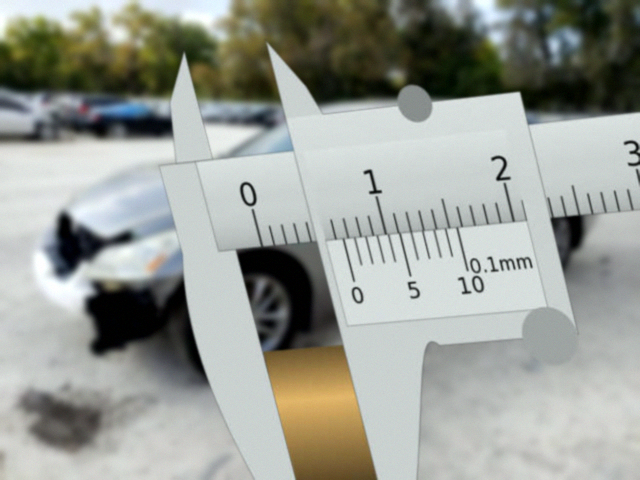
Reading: {"value": 6.6, "unit": "mm"}
